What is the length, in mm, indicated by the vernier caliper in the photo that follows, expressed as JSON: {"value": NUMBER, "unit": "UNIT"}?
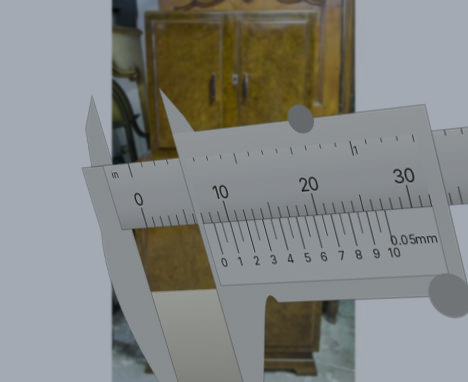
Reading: {"value": 8.2, "unit": "mm"}
